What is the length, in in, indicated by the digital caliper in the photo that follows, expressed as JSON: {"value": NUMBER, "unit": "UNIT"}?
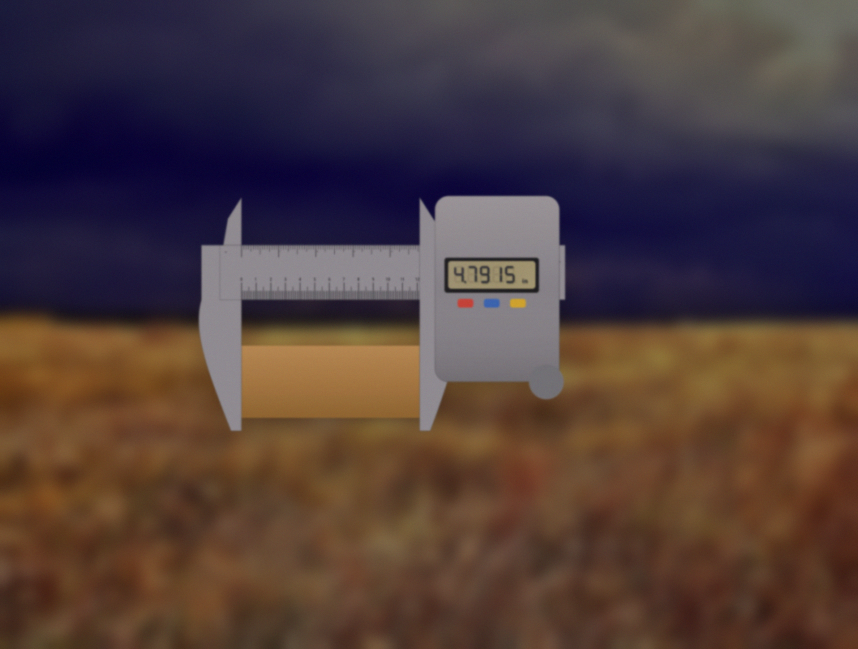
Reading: {"value": 4.7915, "unit": "in"}
